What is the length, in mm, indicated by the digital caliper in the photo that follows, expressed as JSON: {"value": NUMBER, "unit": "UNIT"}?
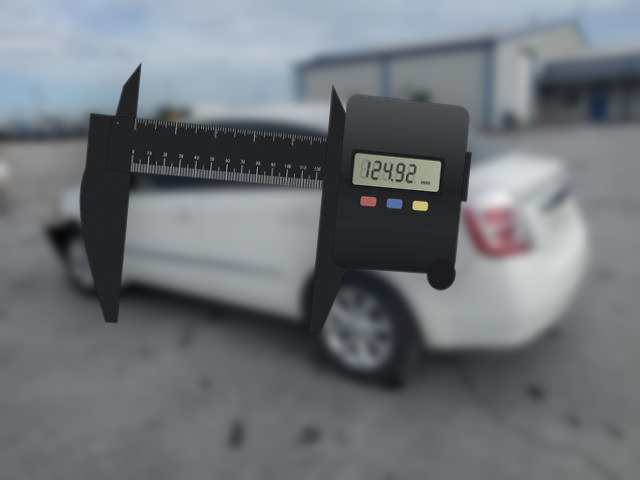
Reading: {"value": 124.92, "unit": "mm"}
